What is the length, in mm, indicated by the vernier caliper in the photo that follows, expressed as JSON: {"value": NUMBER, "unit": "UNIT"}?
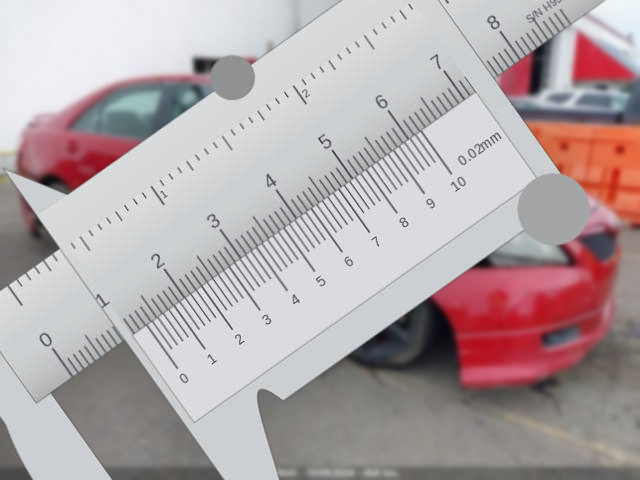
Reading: {"value": 13.2, "unit": "mm"}
